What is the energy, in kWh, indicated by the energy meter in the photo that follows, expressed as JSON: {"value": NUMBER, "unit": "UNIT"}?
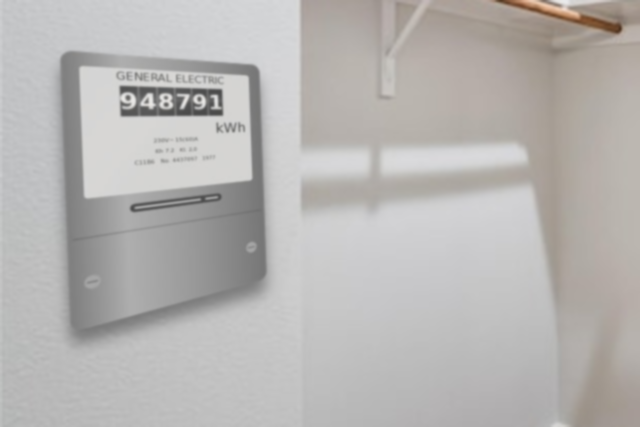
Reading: {"value": 948791, "unit": "kWh"}
